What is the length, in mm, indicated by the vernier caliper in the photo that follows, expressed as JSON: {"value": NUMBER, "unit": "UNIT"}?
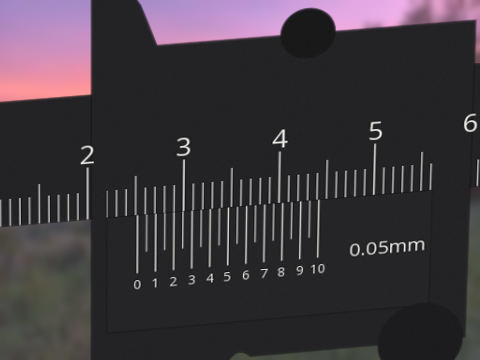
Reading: {"value": 25.2, "unit": "mm"}
